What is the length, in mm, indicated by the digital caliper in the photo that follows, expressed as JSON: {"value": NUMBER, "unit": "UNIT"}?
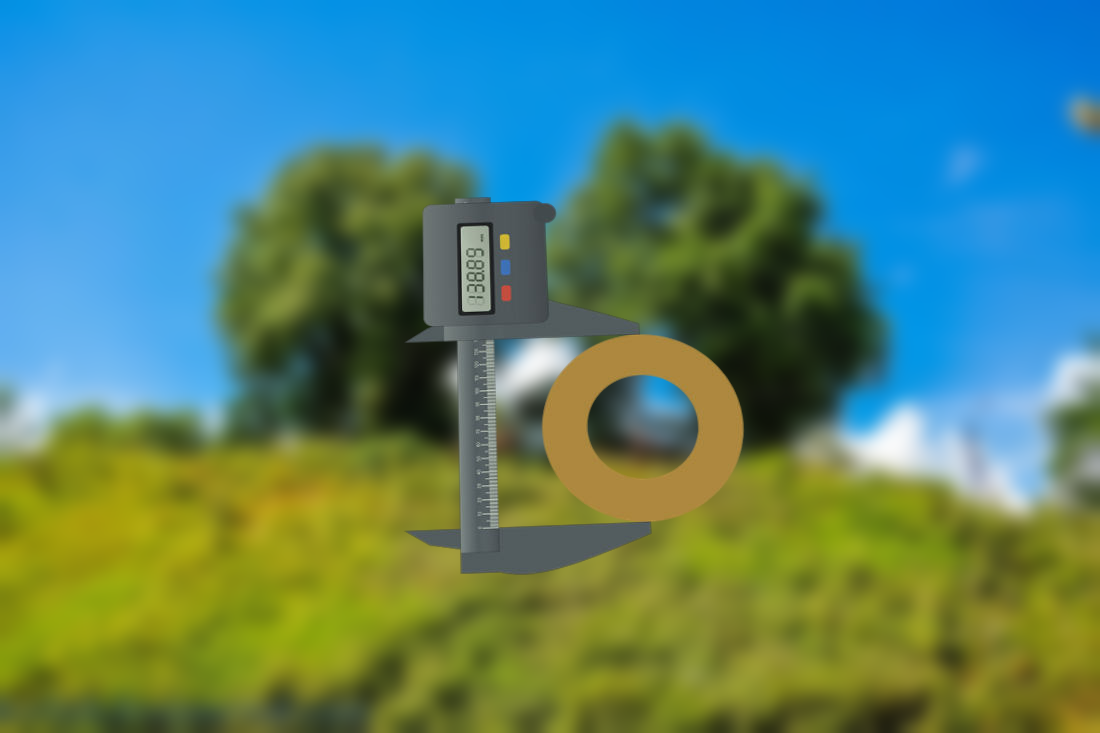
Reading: {"value": 138.89, "unit": "mm"}
